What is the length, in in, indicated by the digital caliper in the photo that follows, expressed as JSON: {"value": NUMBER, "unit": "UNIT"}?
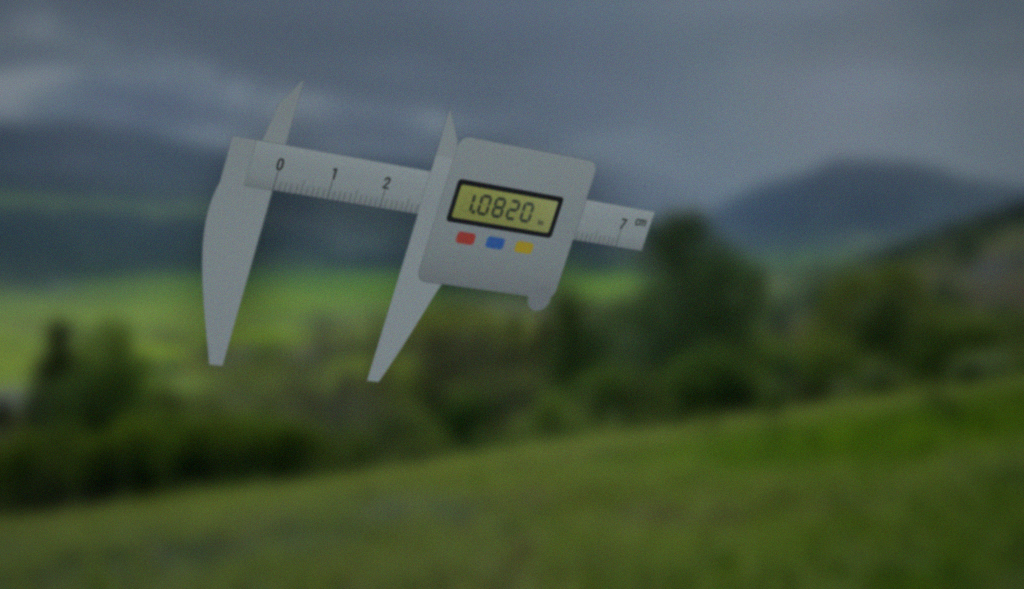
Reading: {"value": 1.0820, "unit": "in"}
